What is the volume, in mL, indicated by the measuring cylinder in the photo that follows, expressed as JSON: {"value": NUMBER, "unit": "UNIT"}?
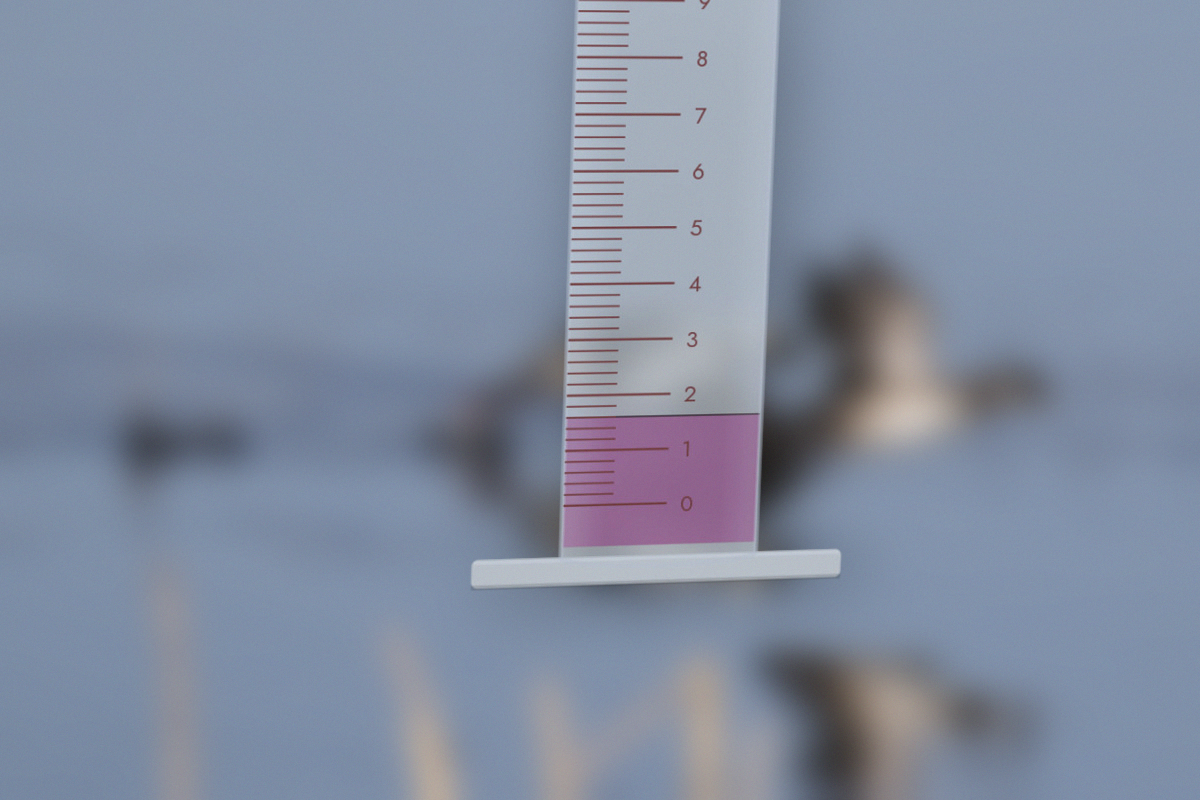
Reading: {"value": 1.6, "unit": "mL"}
